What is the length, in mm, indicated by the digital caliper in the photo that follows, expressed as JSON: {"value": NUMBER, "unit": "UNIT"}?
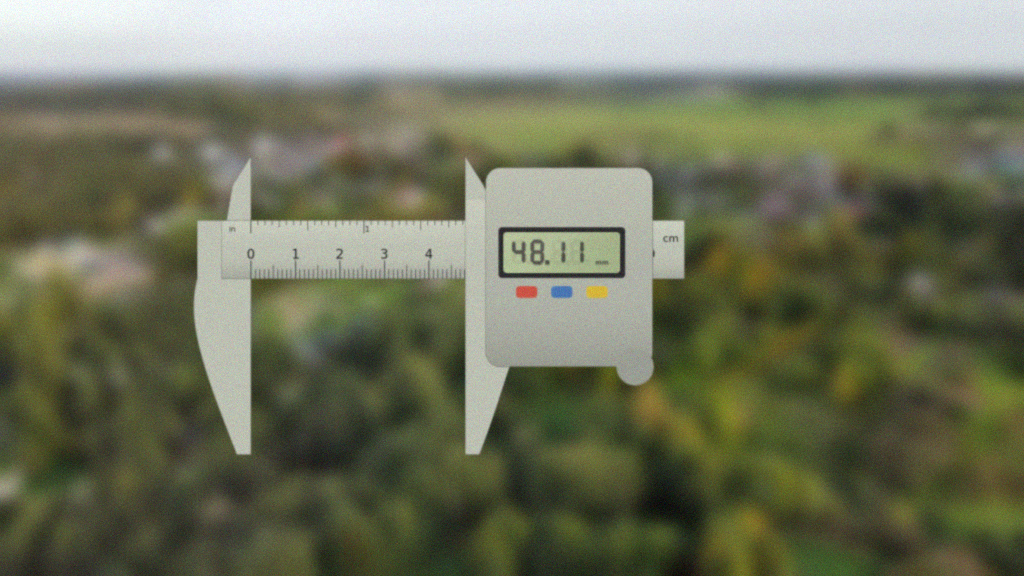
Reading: {"value": 48.11, "unit": "mm"}
